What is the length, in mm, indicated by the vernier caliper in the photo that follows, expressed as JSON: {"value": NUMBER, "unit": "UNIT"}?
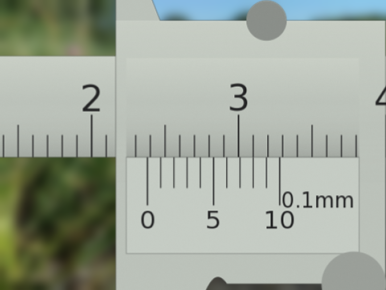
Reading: {"value": 23.8, "unit": "mm"}
